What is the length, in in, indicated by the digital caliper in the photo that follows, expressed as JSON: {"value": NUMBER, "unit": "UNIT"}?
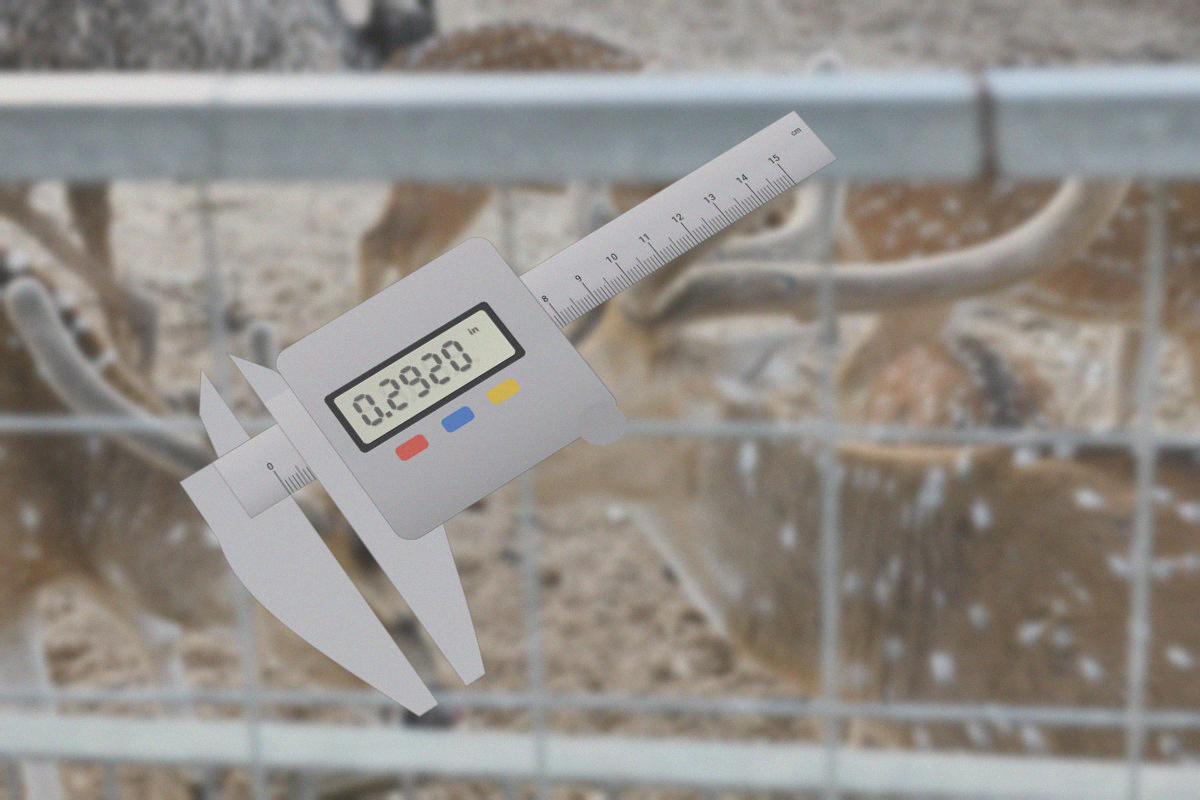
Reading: {"value": 0.2920, "unit": "in"}
